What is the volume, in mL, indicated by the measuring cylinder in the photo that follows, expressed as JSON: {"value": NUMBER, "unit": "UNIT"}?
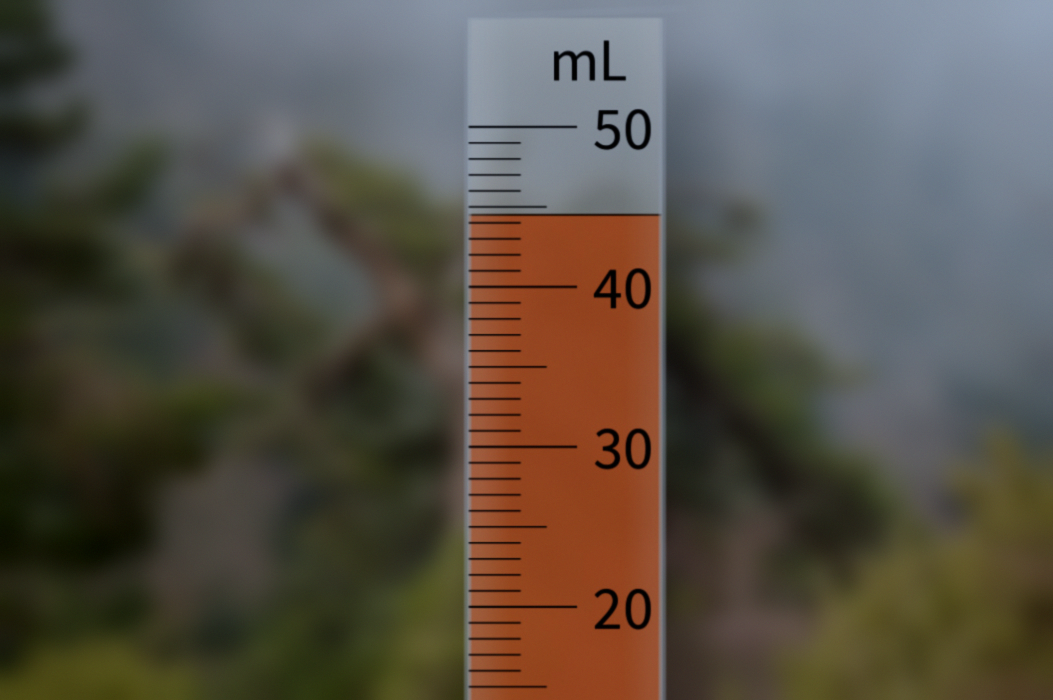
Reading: {"value": 44.5, "unit": "mL"}
